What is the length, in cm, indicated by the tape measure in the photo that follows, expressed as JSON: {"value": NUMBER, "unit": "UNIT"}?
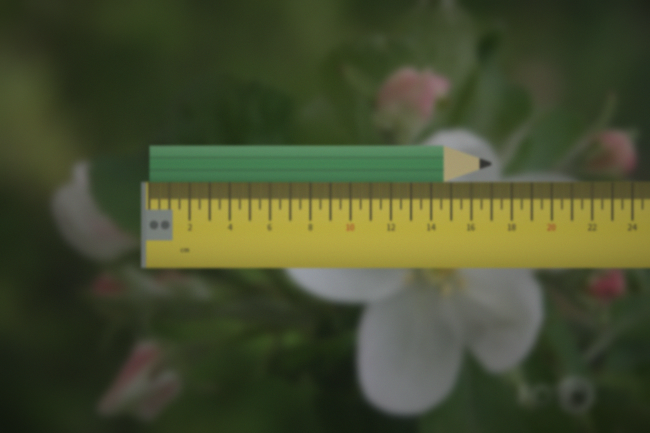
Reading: {"value": 17, "unit": "cm"}
